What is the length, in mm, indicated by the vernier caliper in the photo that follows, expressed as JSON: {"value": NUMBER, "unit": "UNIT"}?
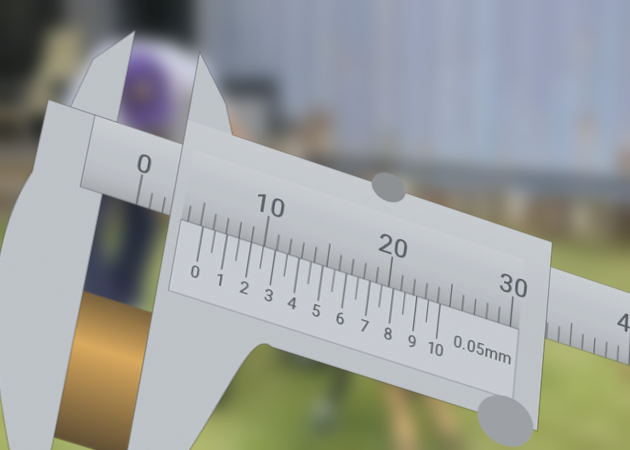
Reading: {"value": 5.2, "unit": "mm"}
